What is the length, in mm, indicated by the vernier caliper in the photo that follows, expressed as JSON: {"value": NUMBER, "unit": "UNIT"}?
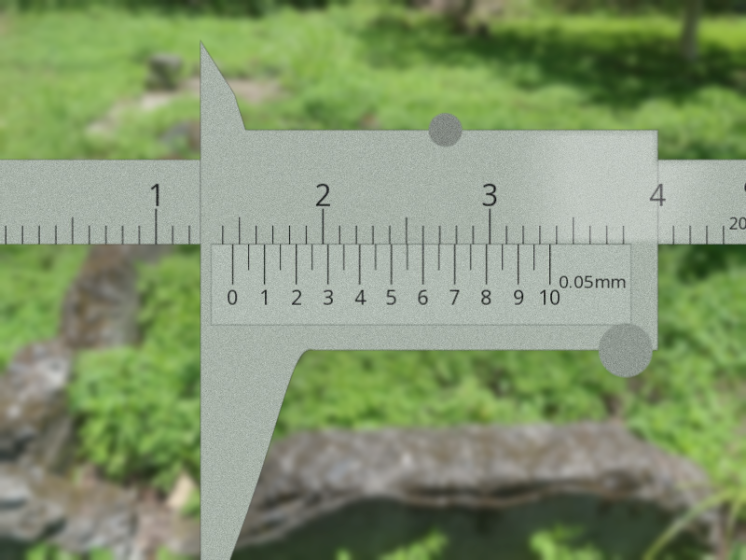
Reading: {"value": 14.6, "unit": "mm"}
